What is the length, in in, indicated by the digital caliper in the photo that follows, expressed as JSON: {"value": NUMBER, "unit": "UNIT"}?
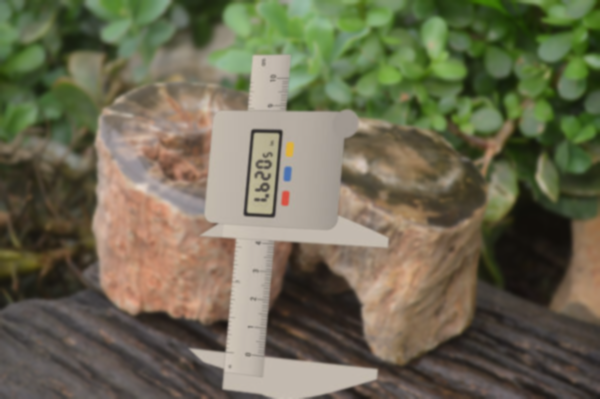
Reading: {"value": 1.6205, "unit": "in"}
